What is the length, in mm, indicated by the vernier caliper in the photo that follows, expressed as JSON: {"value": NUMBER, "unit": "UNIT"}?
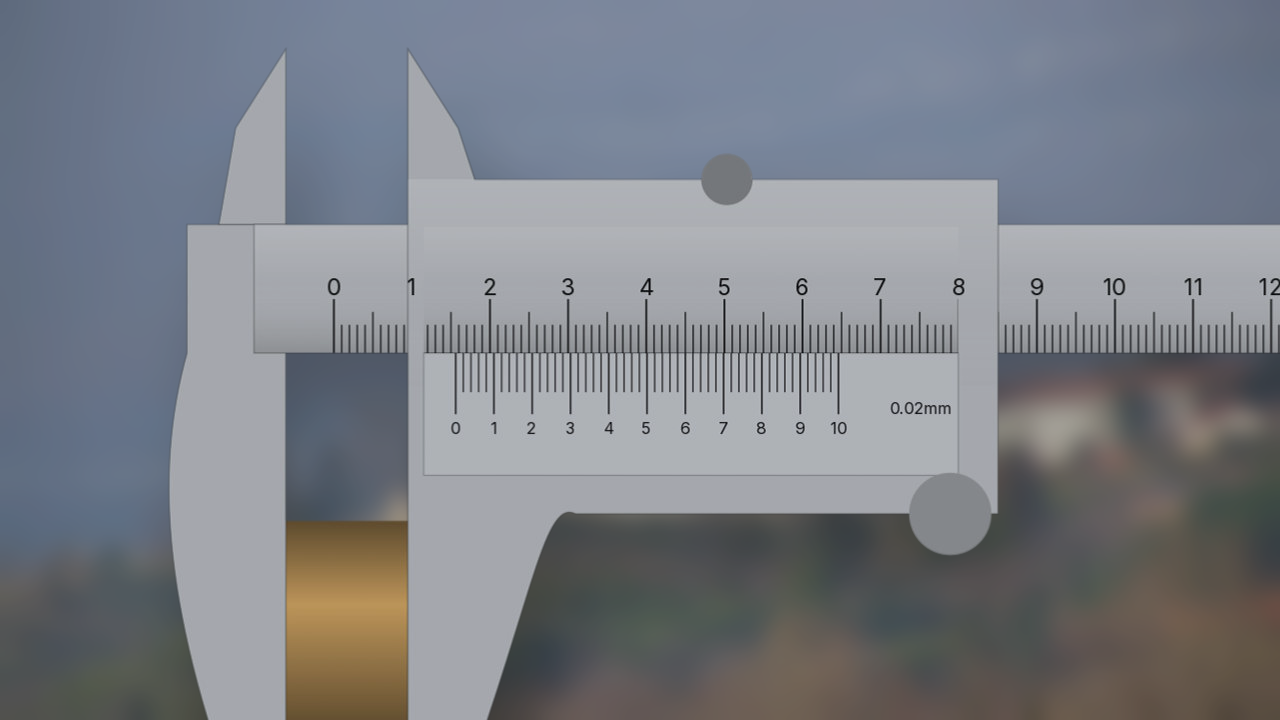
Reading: {"value": 15.6, "unit": "mm"}
